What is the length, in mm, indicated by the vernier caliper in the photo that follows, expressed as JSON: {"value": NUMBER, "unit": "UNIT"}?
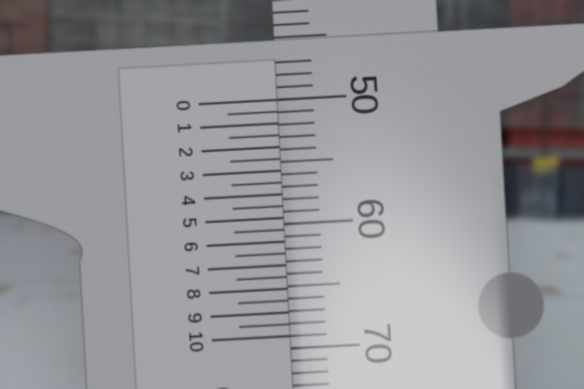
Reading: {"value": 50.0, "unit": "mm"}
